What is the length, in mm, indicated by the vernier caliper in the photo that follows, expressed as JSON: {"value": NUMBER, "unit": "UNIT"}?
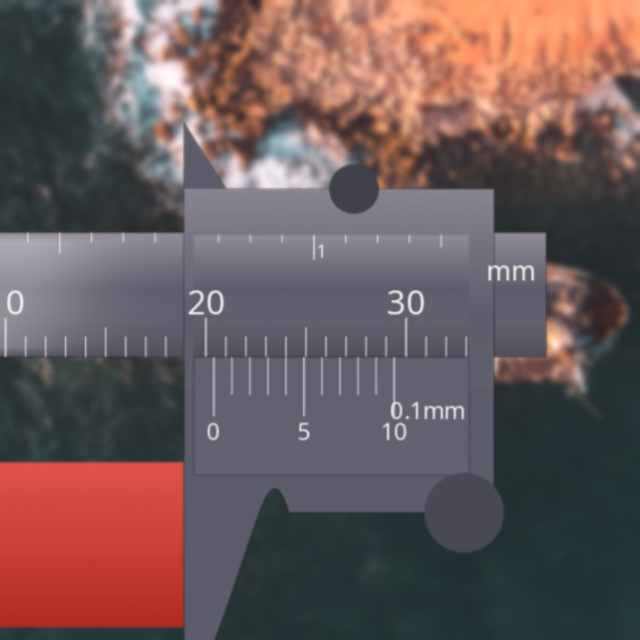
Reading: {"value": 20.4, "unit": "mm"}
